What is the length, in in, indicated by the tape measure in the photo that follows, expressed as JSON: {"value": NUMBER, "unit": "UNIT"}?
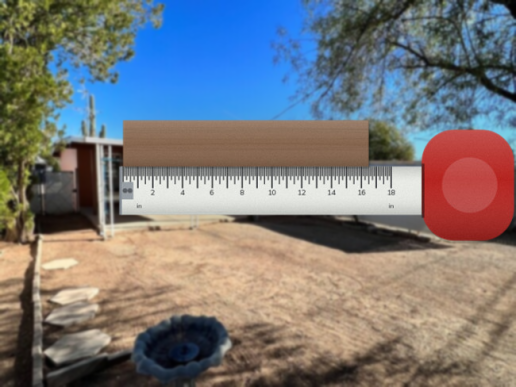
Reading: {"value": 16.5, "unit": "in"}
